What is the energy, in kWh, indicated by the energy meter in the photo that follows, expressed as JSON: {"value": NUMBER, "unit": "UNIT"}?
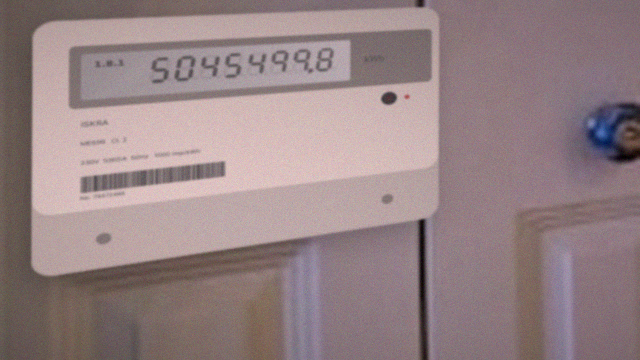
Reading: {"value": 5045499.8, "unit": "kWh"}
